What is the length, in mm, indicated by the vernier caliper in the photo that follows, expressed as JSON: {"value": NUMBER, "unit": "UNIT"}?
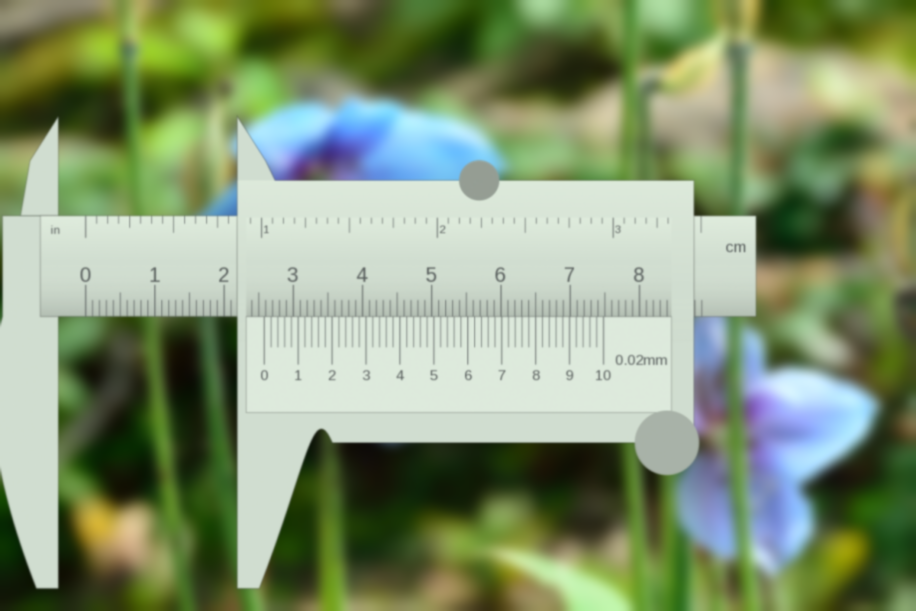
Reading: {"value": 25.8, "unit": "mm"}
